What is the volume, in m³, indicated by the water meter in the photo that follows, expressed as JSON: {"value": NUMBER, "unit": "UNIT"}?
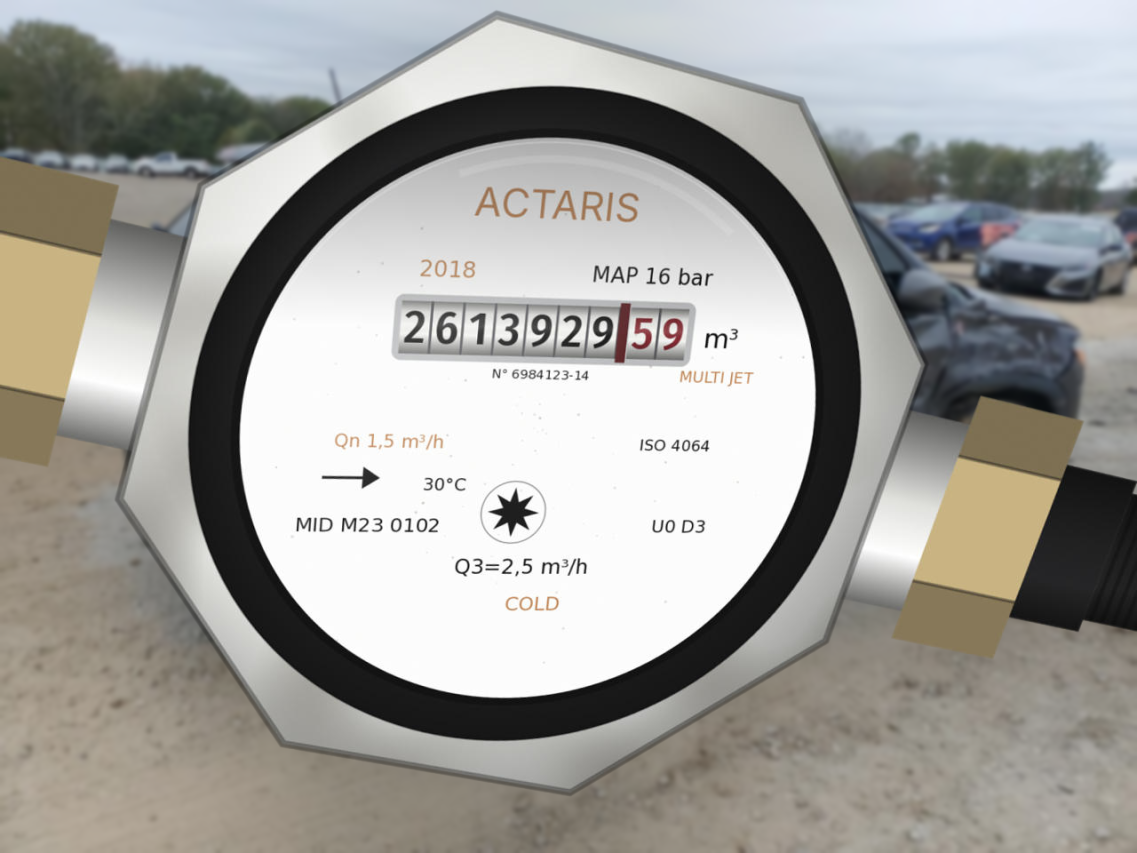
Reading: {"value": 2613929.59, "unit": "m³"}
